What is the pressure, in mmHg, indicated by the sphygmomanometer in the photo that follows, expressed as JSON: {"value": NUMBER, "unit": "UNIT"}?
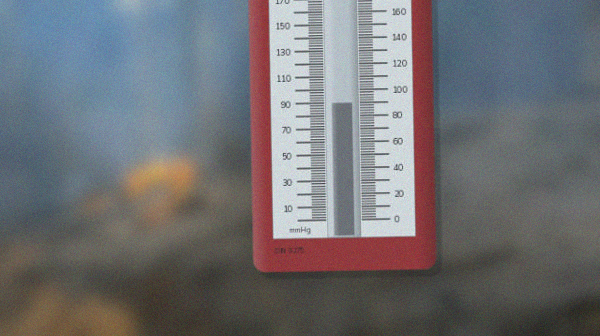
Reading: {"value": 90, "unit": "mmHg"}
